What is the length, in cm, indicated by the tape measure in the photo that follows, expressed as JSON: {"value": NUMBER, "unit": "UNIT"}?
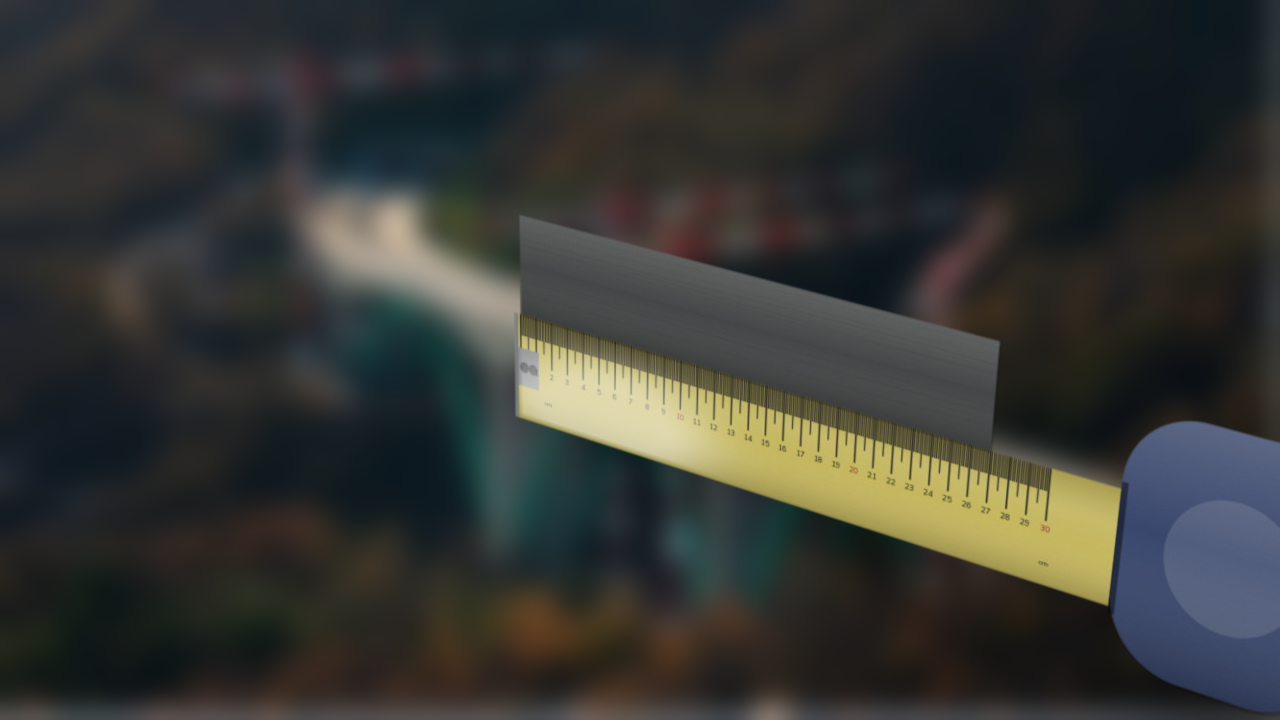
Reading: {"value": 27, "unit": "cm"}
